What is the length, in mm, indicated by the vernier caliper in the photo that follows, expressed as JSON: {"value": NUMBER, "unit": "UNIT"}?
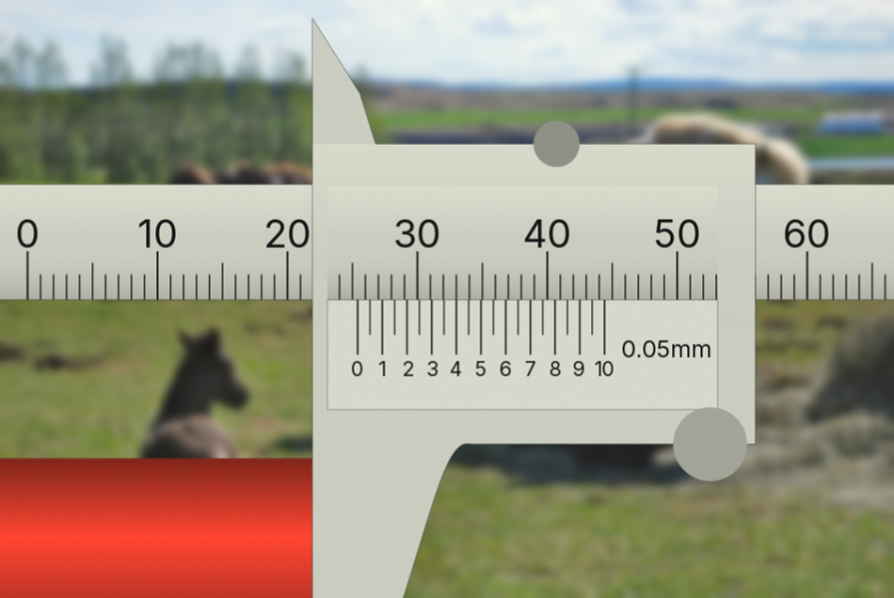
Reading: {"value": 25.4, "unit": "mm"}
